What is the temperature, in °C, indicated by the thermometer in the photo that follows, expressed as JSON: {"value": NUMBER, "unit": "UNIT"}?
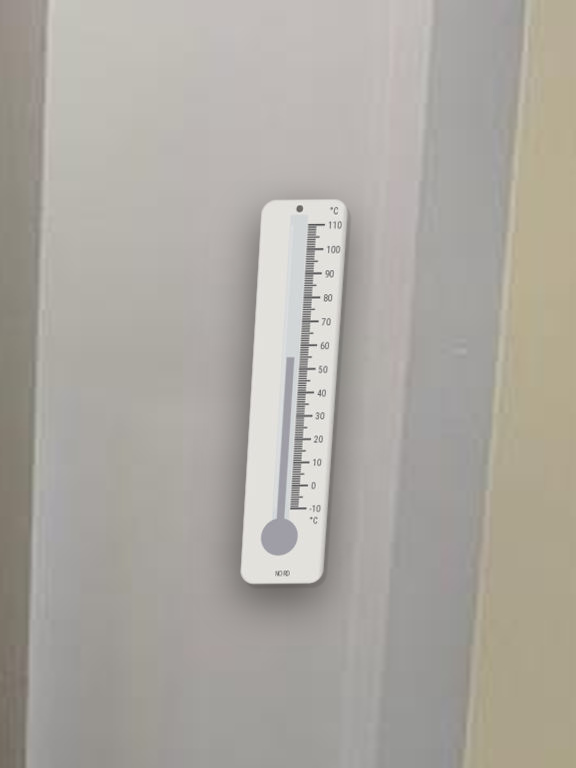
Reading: {"value": 55, "unit": "°C"}
